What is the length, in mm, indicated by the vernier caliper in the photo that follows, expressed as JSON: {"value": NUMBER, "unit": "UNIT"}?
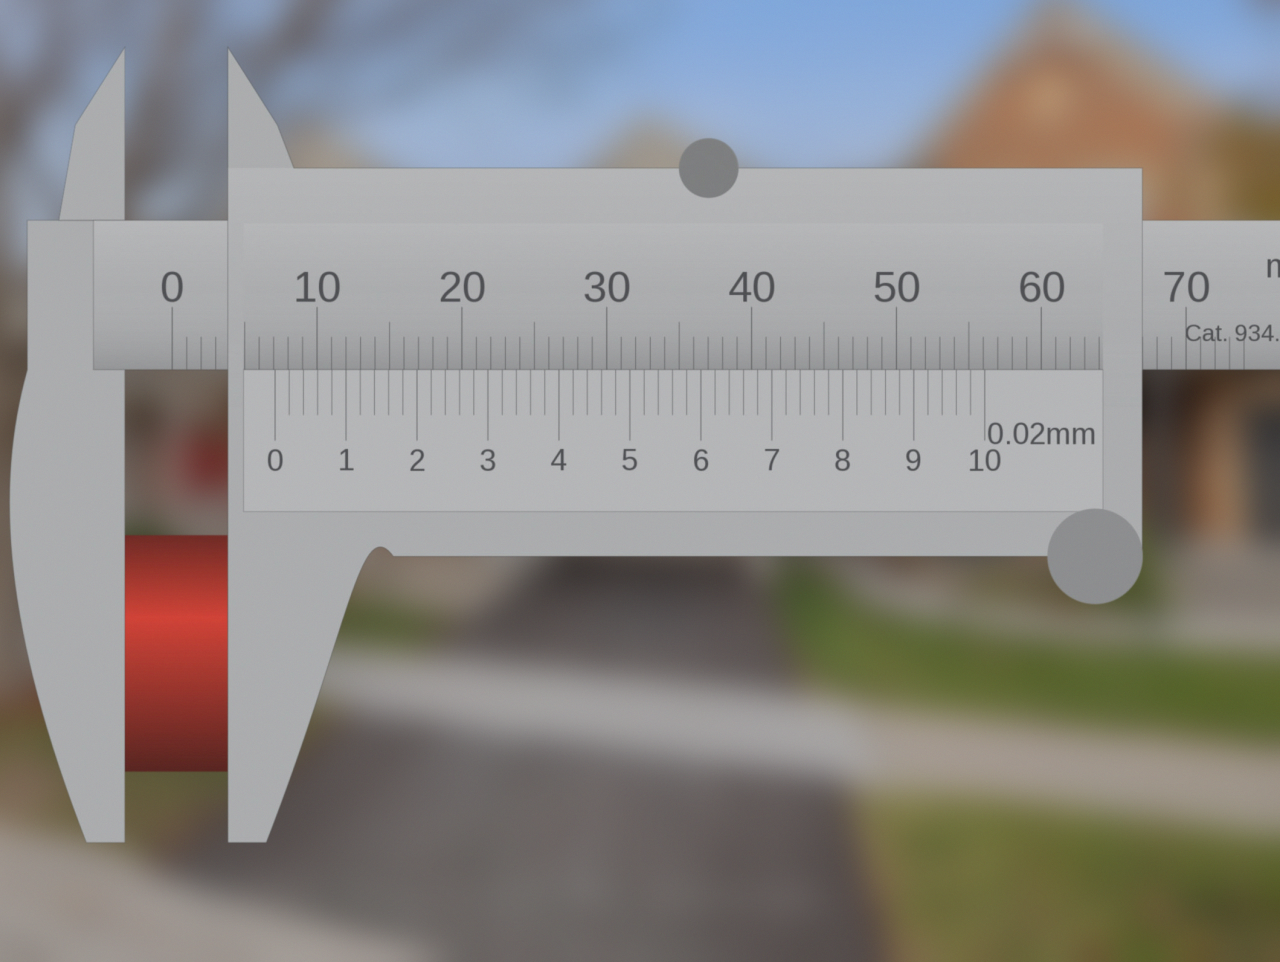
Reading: {"value": 7.1, "unit": "mm"}
